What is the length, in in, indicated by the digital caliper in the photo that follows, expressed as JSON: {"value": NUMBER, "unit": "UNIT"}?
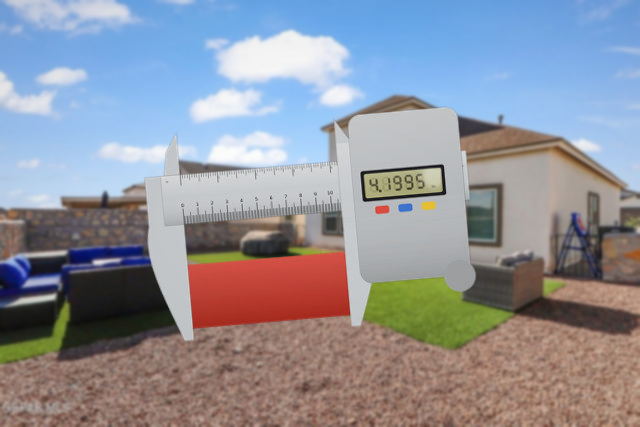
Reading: {"value": 4.1995, "unit": "in"}
